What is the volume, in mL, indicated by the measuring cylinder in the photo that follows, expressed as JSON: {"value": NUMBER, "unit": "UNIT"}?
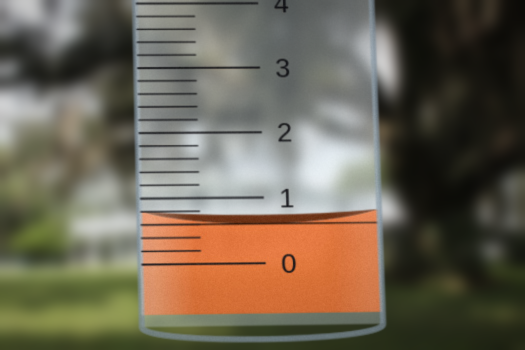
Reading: {"value": 0.6, "unit": "mL"}
